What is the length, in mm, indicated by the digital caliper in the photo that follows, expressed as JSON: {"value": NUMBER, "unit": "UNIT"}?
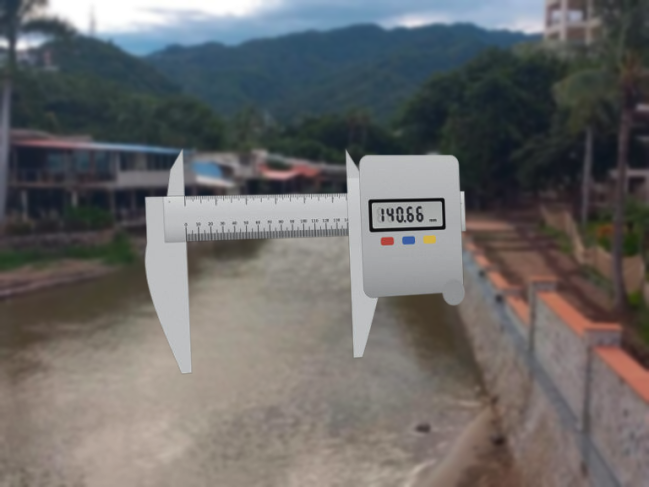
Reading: {"value": 140.66, "unit": "mm"}
